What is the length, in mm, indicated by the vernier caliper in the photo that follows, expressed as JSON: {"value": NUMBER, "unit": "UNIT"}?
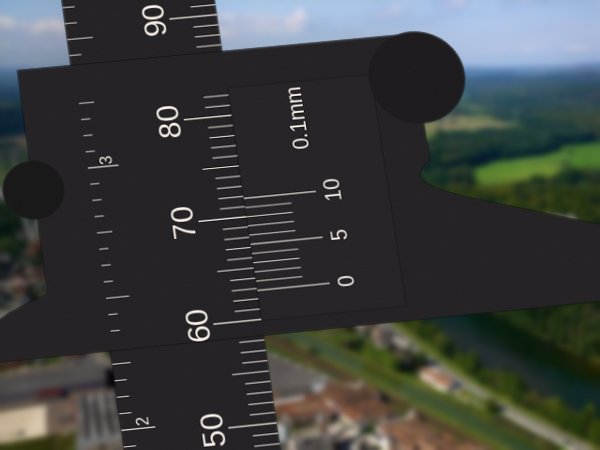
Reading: {"value": 62.8, "unit": "mm"}
